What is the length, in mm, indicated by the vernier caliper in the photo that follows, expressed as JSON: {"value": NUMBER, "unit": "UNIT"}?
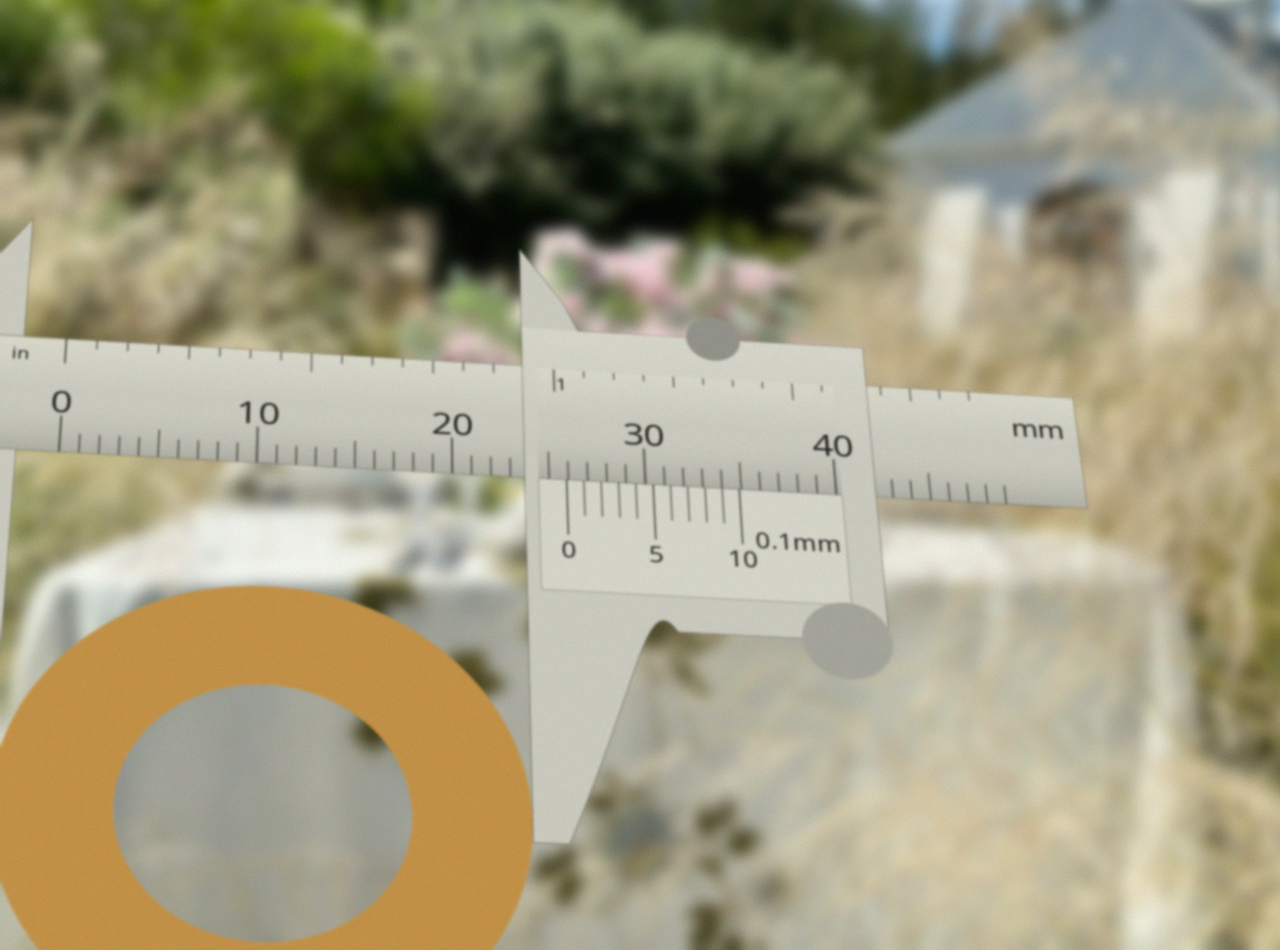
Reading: {"value": 25.9, "unit": "mm"}
